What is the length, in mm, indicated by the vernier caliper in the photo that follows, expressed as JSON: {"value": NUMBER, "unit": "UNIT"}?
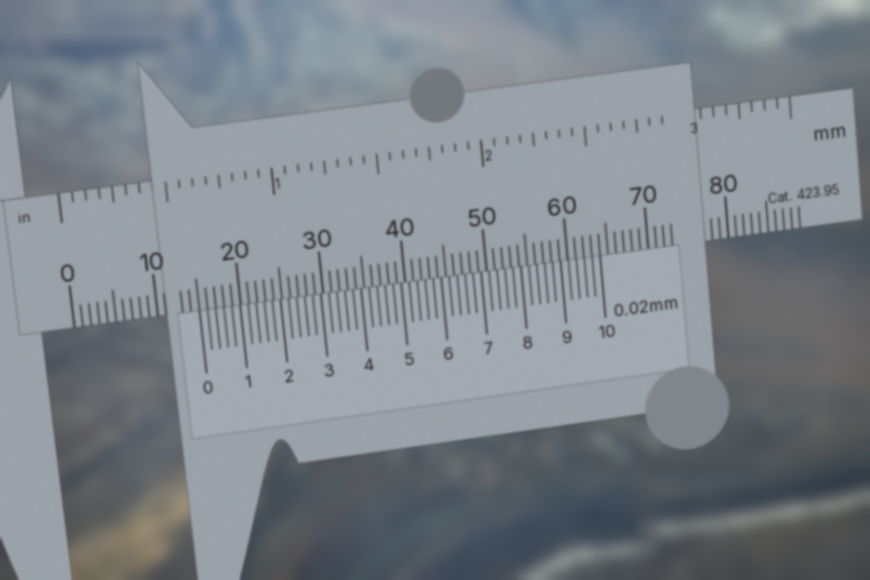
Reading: {"value": 15.0, "unit": "mm"}
